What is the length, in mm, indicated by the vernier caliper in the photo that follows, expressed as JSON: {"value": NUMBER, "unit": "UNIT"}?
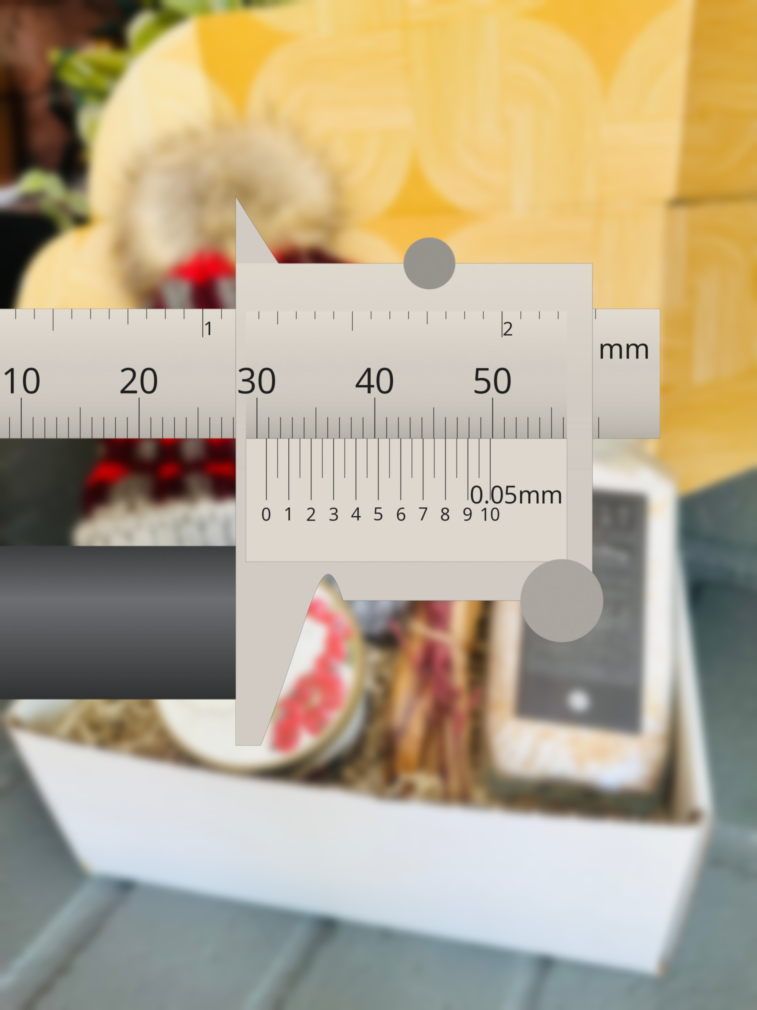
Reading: {"value": 30.8, "unit": "mm"}
